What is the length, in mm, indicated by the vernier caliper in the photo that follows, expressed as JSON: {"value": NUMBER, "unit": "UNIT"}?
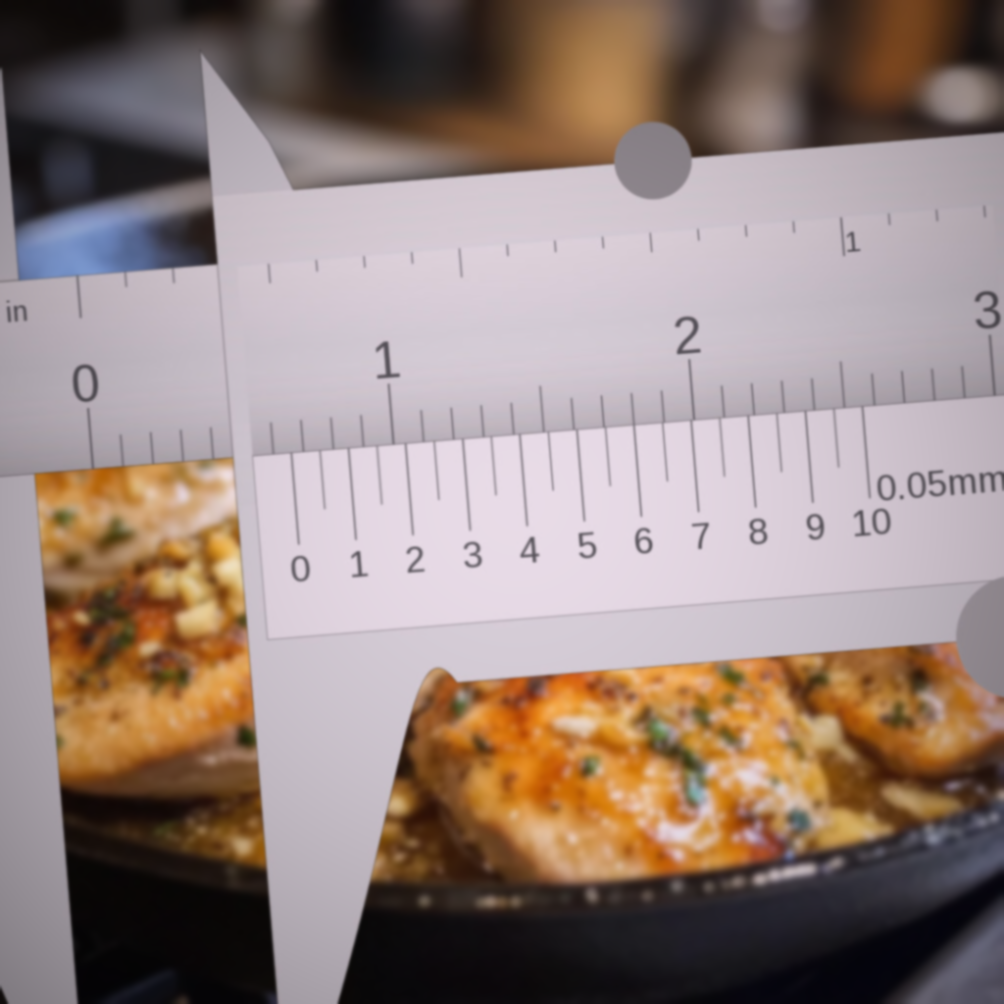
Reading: {"value": 6.6, "unit": "mm"}
